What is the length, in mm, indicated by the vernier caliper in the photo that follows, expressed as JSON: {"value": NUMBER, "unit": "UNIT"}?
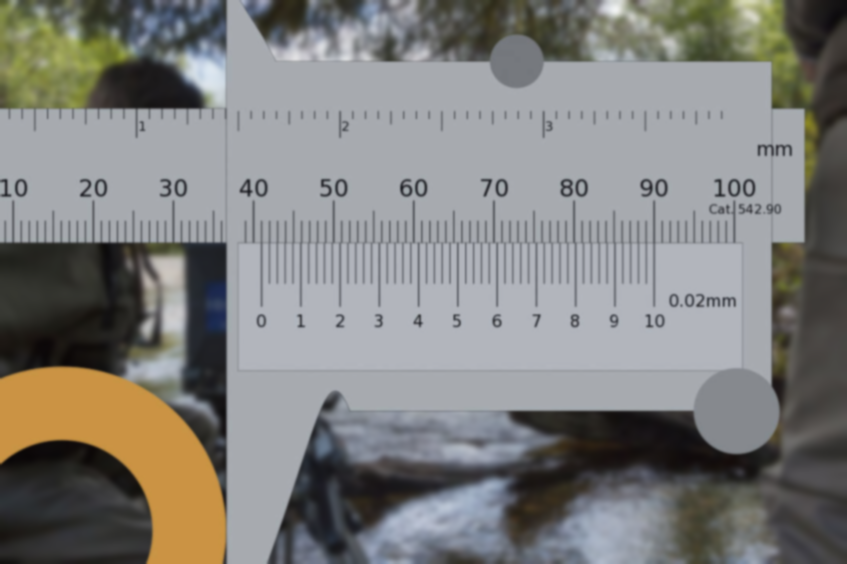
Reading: {"value": 41.0, "unit": "mm"}
